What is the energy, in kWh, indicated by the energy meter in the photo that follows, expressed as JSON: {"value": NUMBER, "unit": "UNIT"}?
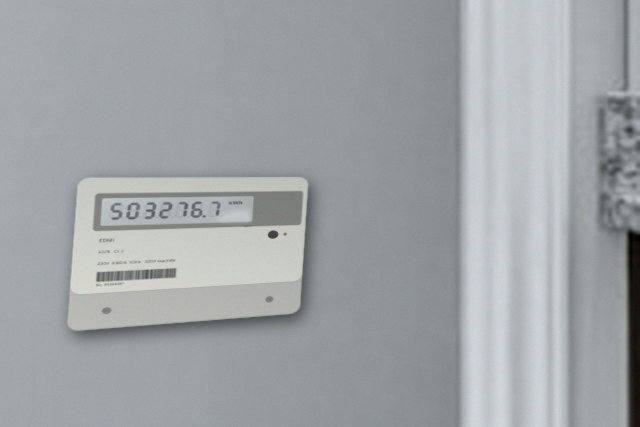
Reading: {"value": 503276.7, "unit": "kWh"}
